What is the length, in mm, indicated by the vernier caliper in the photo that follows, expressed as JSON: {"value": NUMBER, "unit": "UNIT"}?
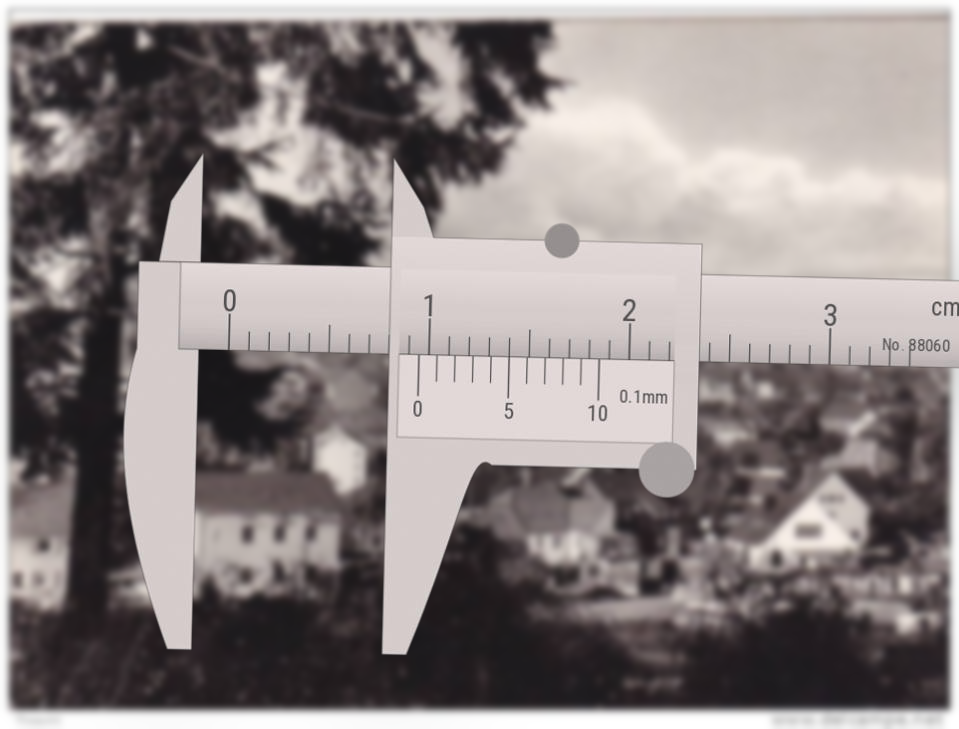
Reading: {"value": 9.5, "unit": "mm"}
